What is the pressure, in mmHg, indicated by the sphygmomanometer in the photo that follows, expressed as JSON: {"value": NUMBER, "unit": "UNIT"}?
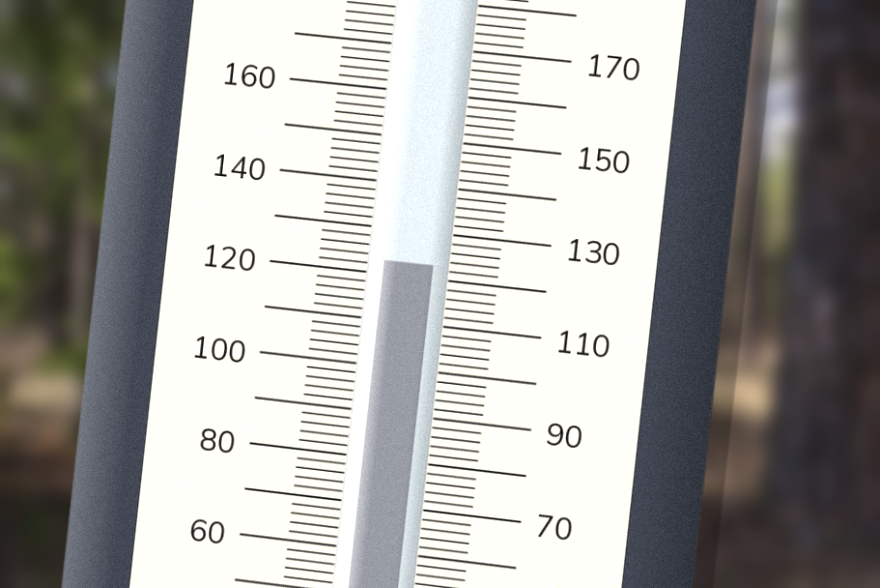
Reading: {"value": 123, "unit": "mmHg"}
